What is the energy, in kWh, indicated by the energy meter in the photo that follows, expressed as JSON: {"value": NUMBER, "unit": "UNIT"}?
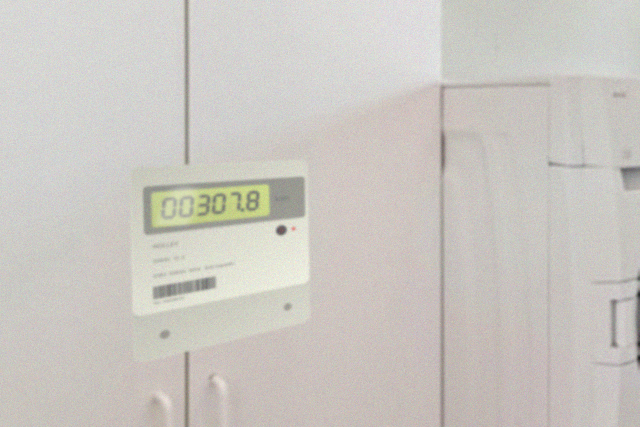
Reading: {"value": 307.8, "unit": "kWh"}
